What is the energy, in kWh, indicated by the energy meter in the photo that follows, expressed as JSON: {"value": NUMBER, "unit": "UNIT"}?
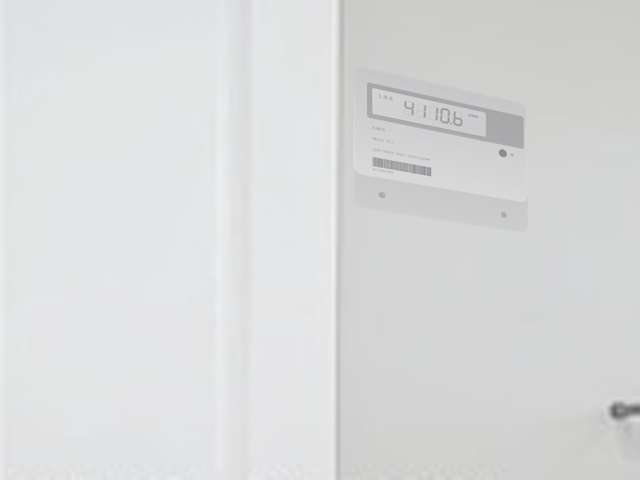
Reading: {"value": 4110.6, "unit": "kWh"}
